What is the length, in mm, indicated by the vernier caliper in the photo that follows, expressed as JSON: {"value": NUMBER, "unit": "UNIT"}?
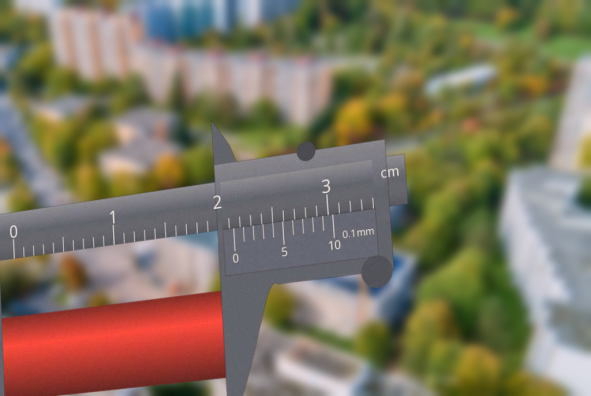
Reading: {"value": 21.4, "unit": "mm"}
